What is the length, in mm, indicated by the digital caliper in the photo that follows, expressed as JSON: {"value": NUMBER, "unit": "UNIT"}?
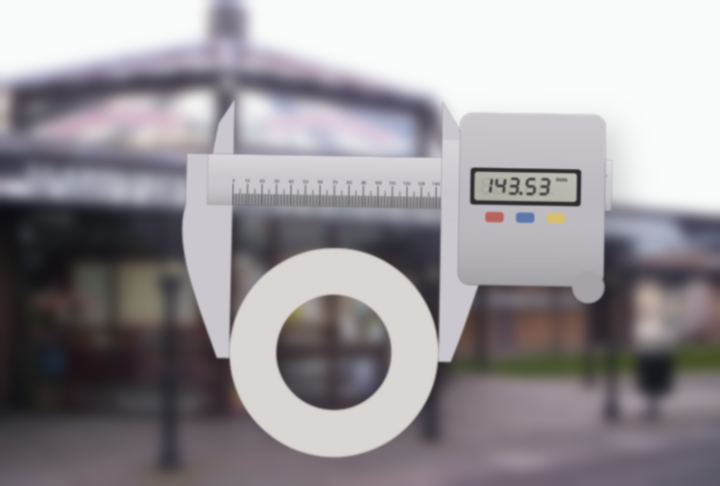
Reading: {"value": 143.53, "unit": "mm"}
